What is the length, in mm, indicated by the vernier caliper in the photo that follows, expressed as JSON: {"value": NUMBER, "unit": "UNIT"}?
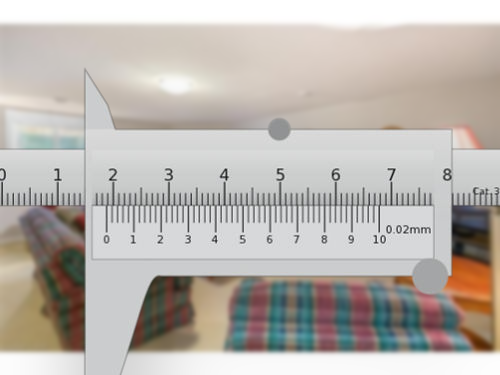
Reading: {"value": 18.8, "unit": "mm"}
